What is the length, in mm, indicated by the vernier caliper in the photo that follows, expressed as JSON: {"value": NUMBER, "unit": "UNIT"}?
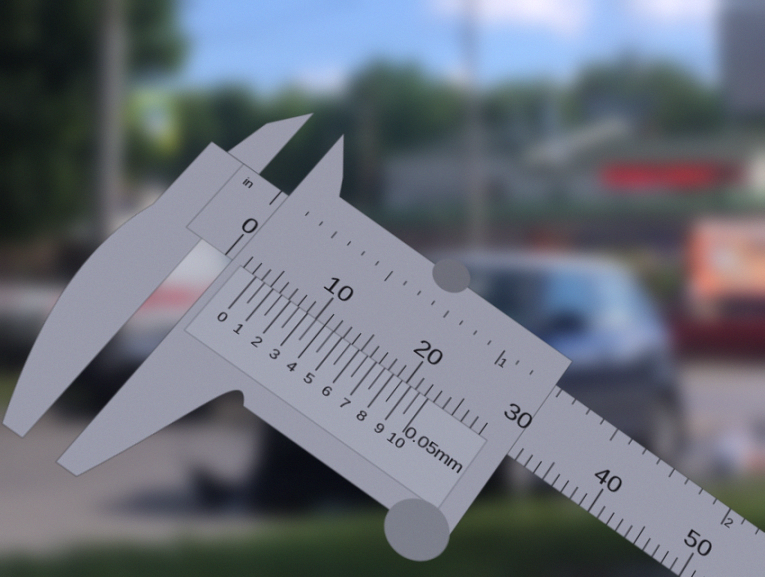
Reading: {"value": 3.4, "unit": "mm"}
